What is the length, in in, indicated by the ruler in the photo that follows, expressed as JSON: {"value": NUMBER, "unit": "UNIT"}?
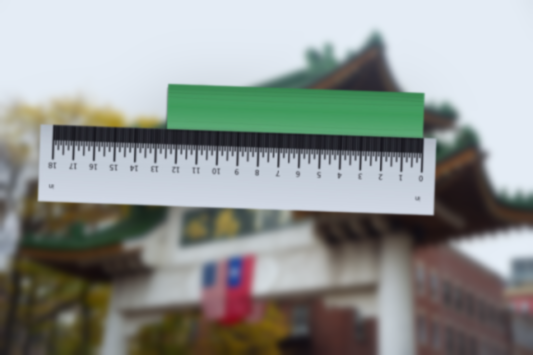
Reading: {"value": 12.5, "unit": "in"}
